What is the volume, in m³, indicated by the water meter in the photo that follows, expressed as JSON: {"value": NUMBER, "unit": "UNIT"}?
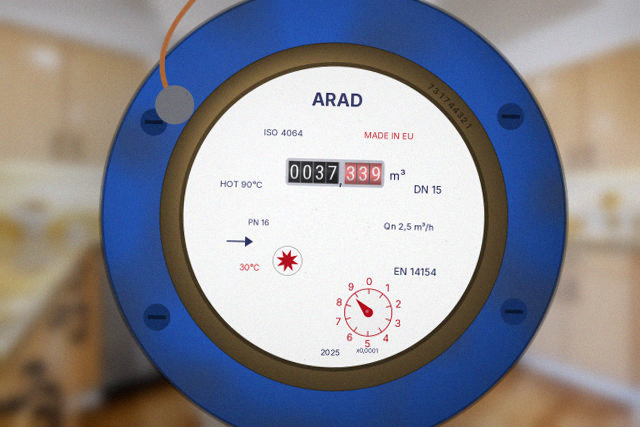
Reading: {"value": 37.3398, "unit": "m³"}
